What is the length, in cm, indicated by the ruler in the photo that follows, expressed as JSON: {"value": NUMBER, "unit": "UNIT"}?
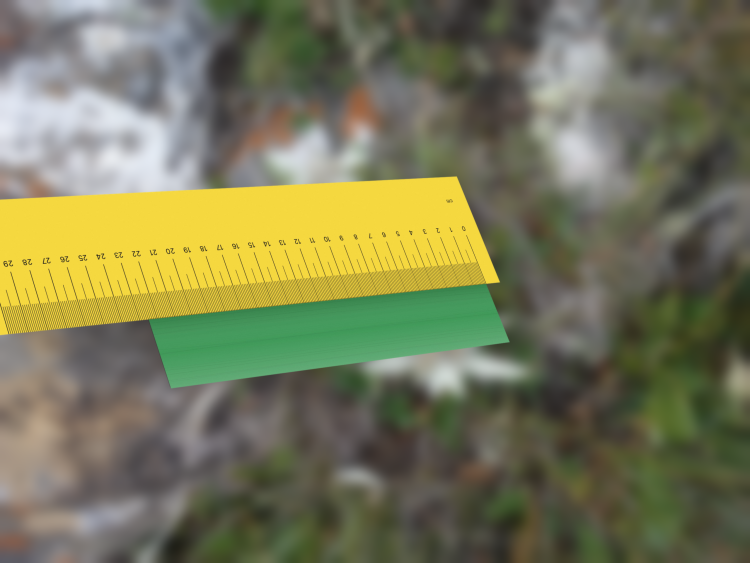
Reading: {"value": 22.5, "unit": "cm"}
